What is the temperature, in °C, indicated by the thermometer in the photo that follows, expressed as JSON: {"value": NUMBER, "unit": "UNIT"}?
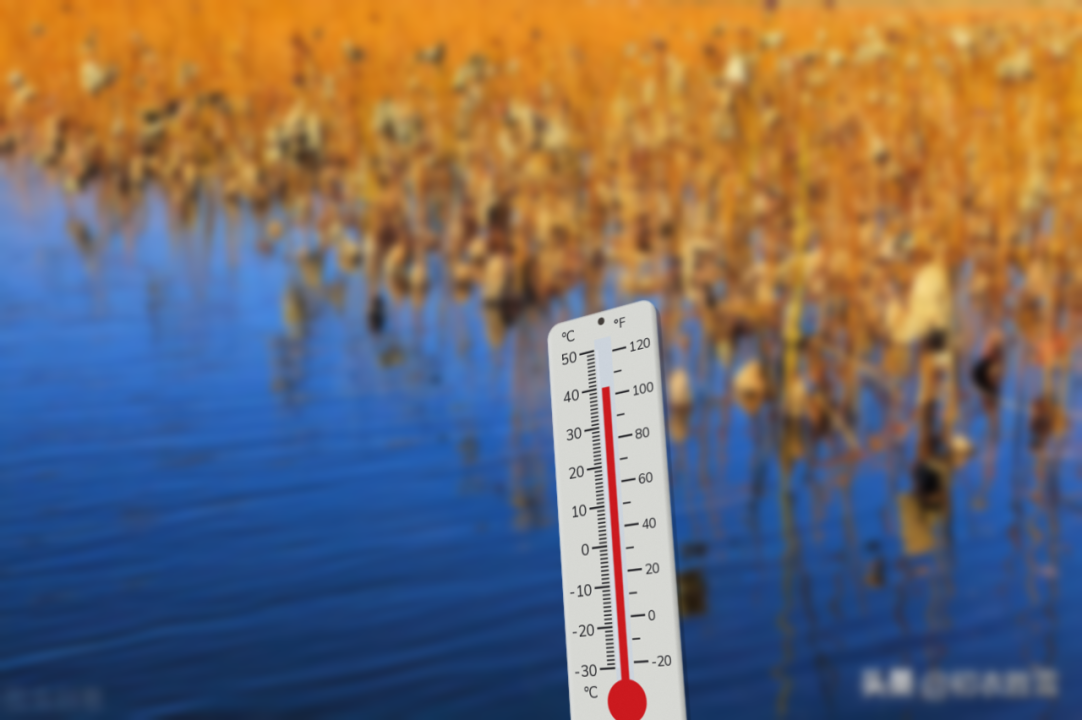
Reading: {"value": 40, "unit": "°C"}
